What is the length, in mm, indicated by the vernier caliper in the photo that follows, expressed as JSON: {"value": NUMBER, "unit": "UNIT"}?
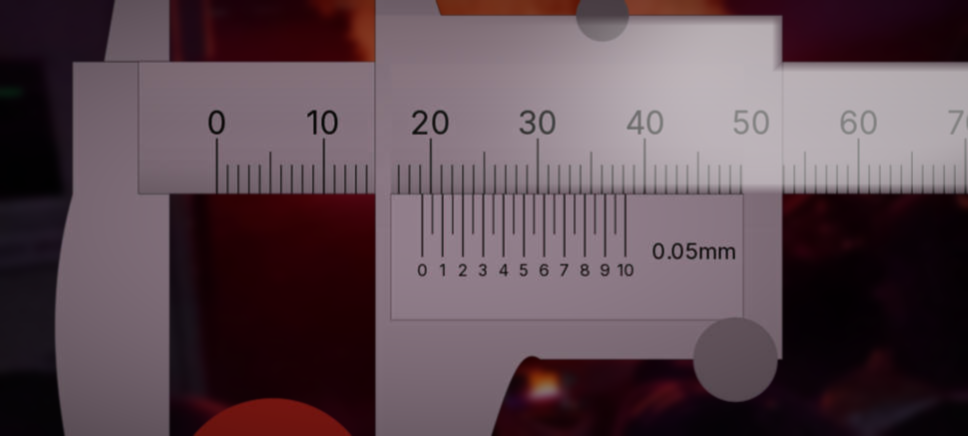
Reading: {"value": 19.2, "unit": "mm"}
